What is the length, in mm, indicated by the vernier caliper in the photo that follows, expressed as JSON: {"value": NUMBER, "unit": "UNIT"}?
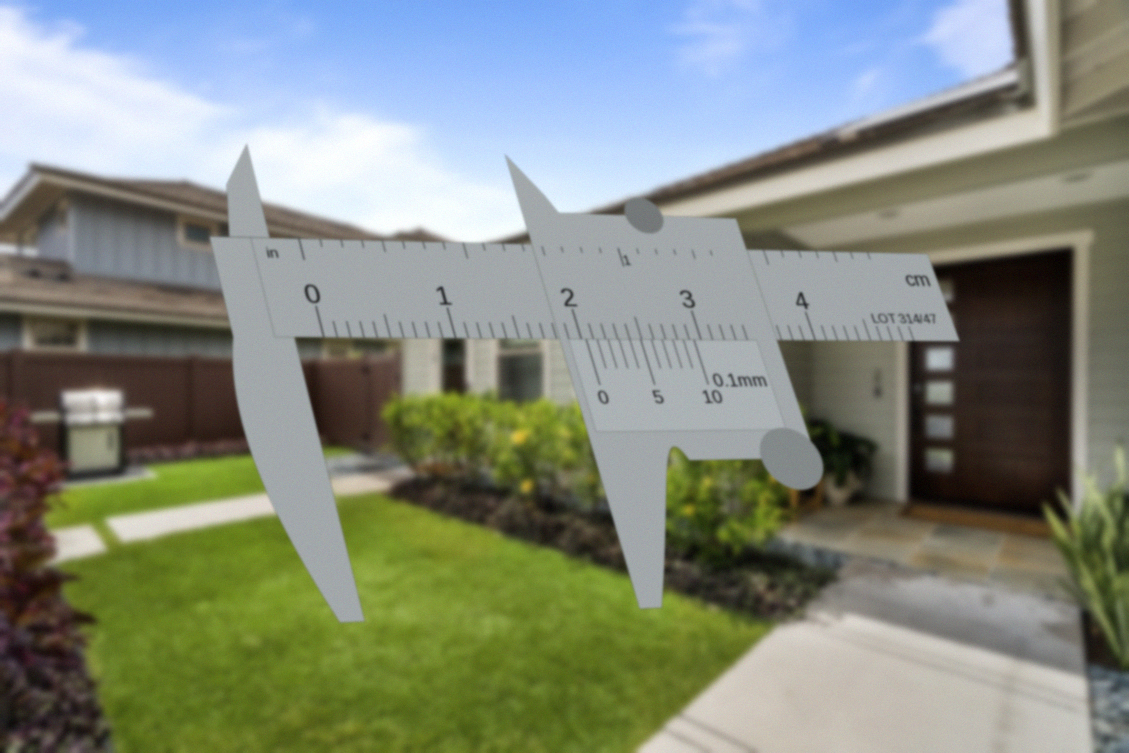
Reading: {"value": 20.4, "unit": "mm"}
